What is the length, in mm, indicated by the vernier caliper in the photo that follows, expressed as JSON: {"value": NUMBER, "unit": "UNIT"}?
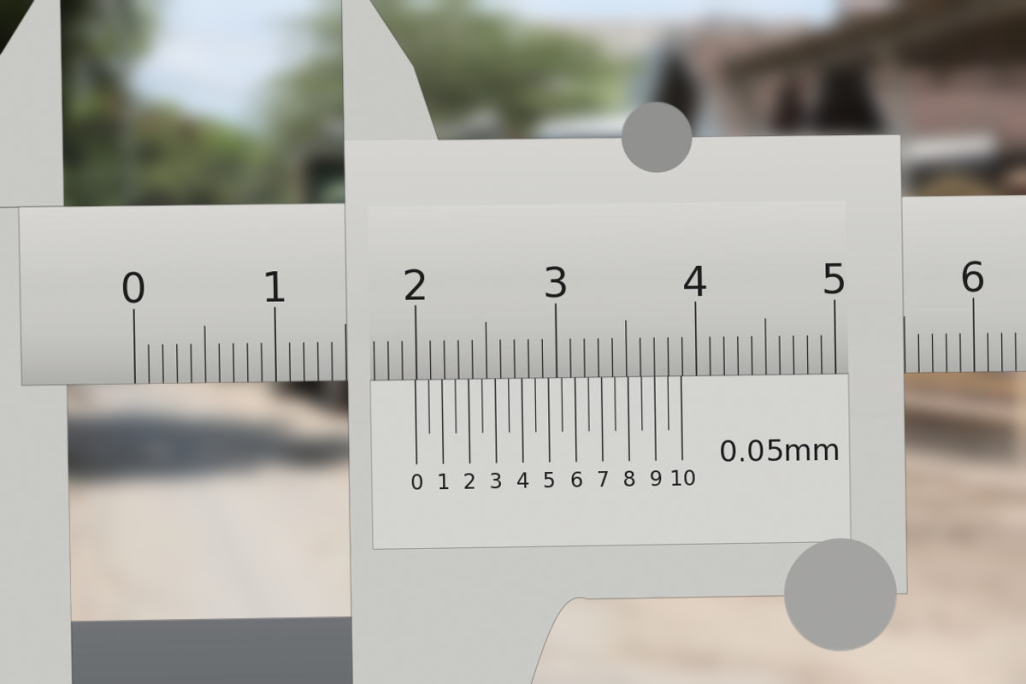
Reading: {"value": 19.9, "unit": "mm"}
